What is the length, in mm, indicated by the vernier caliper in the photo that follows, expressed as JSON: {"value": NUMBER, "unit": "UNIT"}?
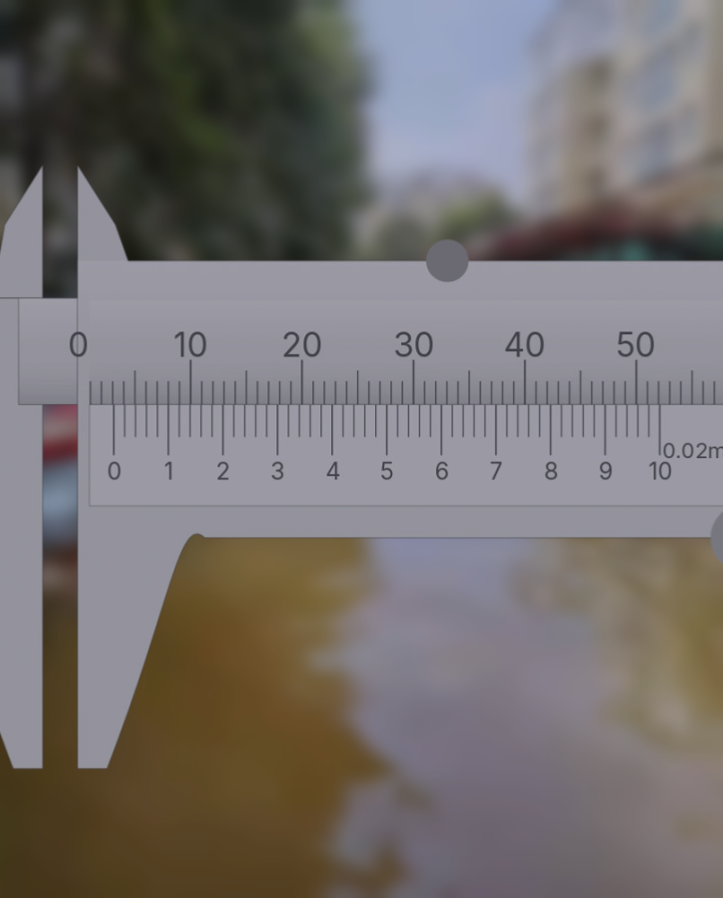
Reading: {"value": 3.1, "unit": "mm"}
